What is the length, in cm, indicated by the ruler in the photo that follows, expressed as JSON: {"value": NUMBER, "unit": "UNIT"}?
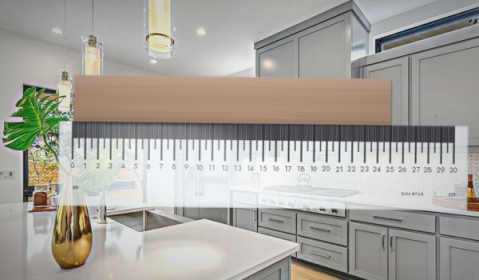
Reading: {"value": 25, "unit": "cm"}
